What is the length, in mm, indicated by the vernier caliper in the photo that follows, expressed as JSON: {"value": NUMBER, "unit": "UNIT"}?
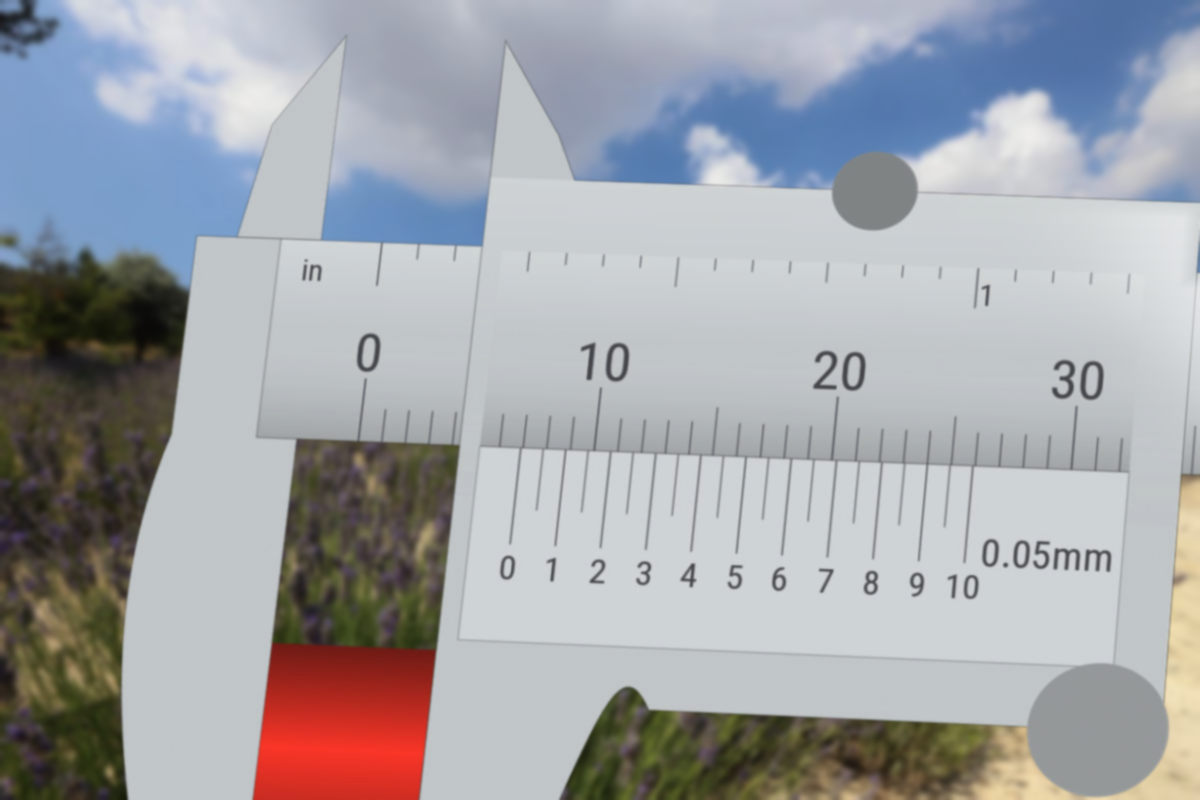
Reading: {"value": 6.9, "unit": "mm"}
